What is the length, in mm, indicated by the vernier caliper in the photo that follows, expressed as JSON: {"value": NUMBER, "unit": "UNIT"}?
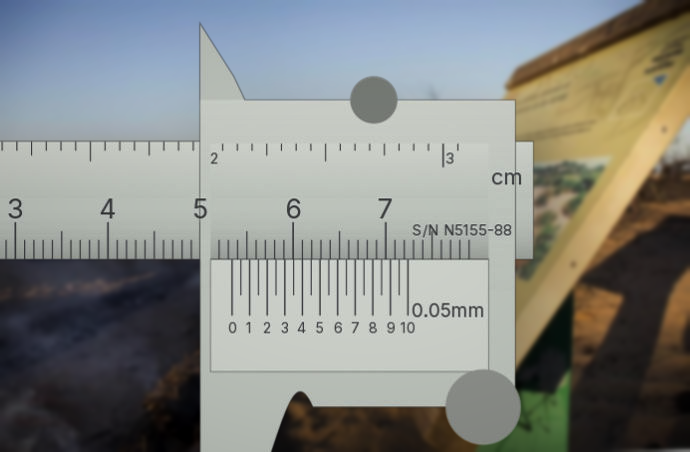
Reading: {"value": 53.4, "unit": "mm"}
